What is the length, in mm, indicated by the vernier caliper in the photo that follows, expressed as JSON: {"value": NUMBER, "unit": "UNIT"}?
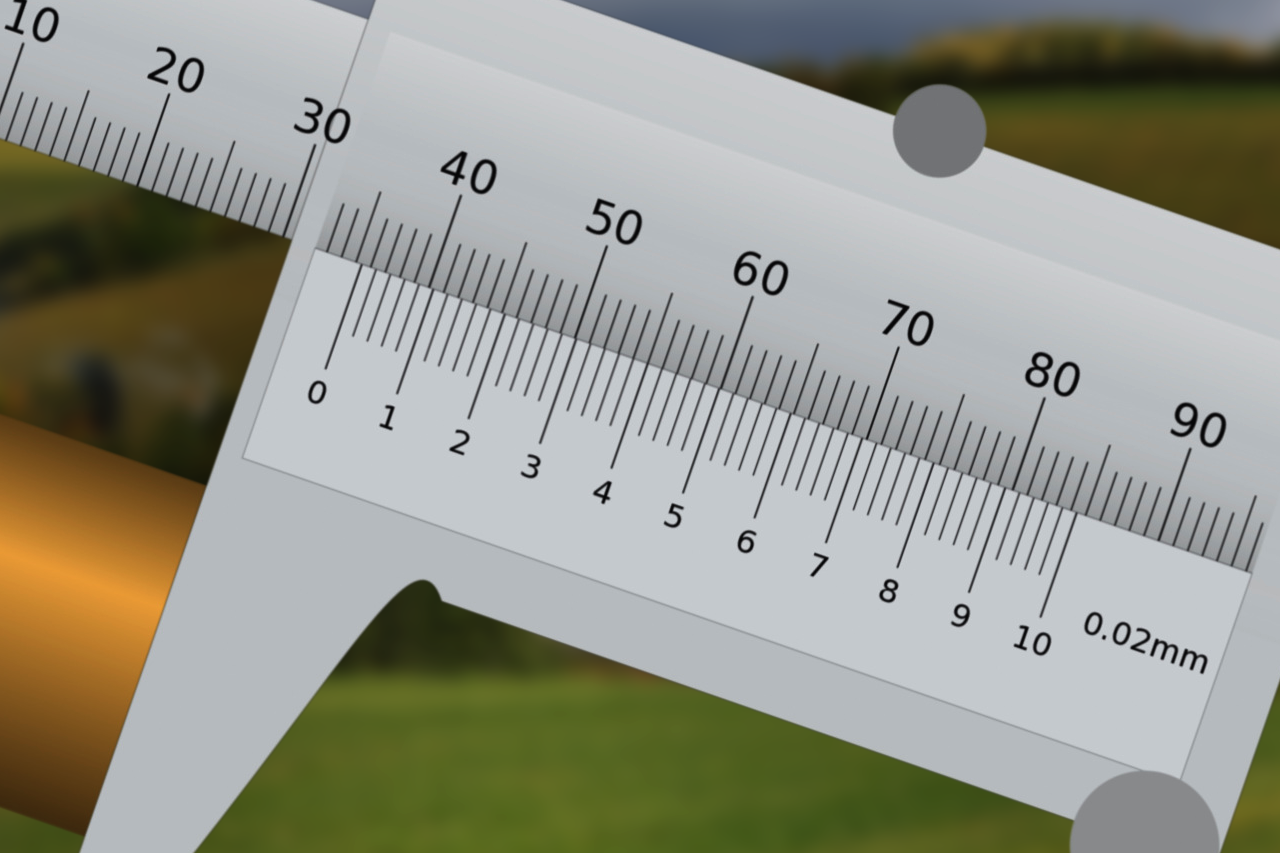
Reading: {"value": 35.4, "unit": "mm"}
